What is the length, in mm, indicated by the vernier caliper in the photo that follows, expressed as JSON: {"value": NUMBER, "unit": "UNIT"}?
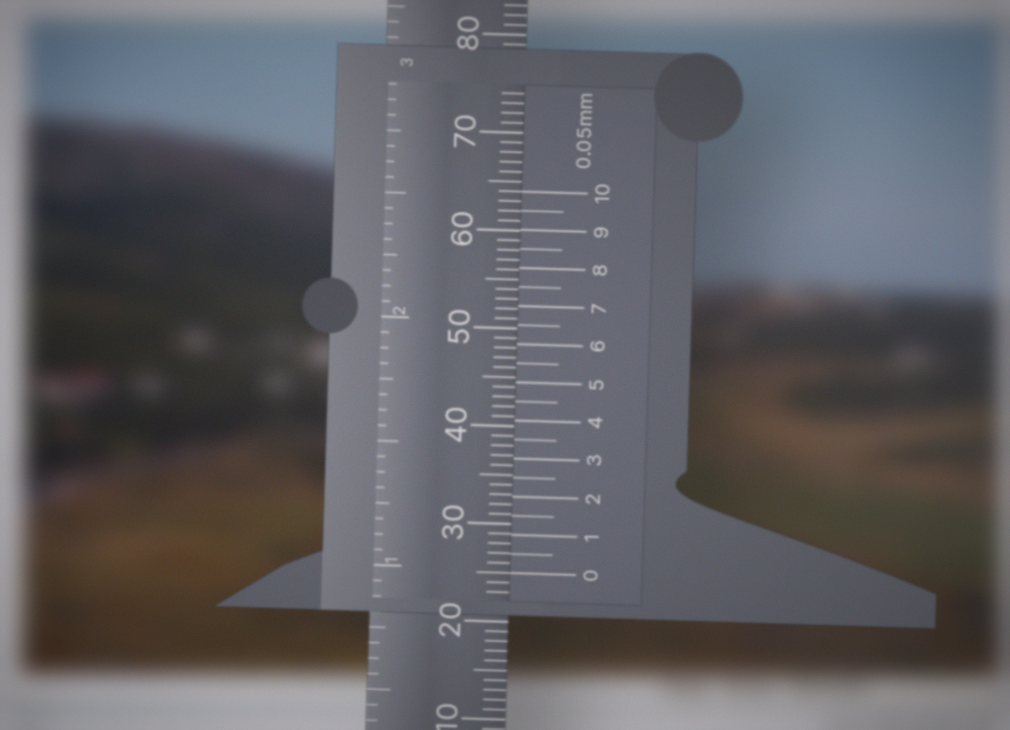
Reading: {"value": 25.0, "unit": "mm"}
